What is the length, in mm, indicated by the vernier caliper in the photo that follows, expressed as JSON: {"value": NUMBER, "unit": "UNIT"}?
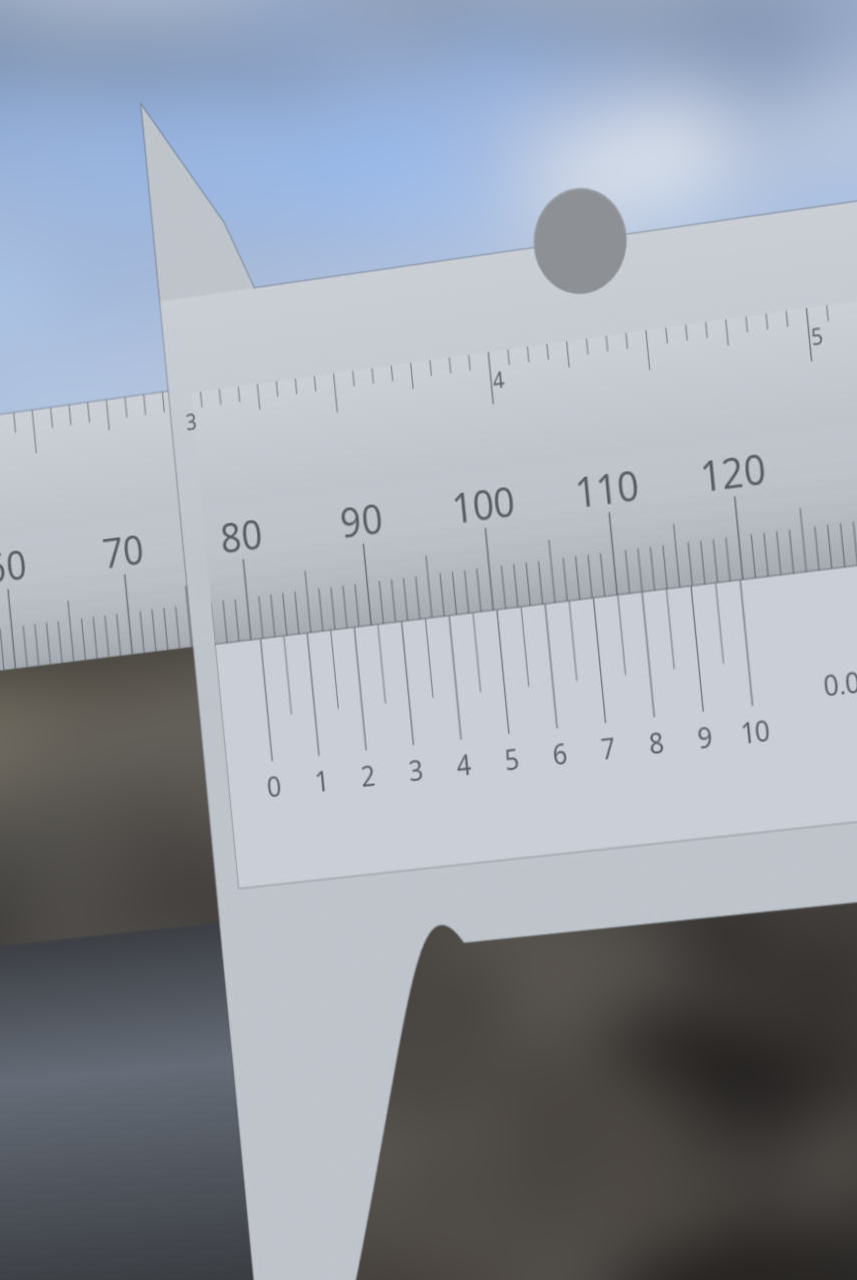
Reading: {"value": 80.8, "unit": "mm"}
